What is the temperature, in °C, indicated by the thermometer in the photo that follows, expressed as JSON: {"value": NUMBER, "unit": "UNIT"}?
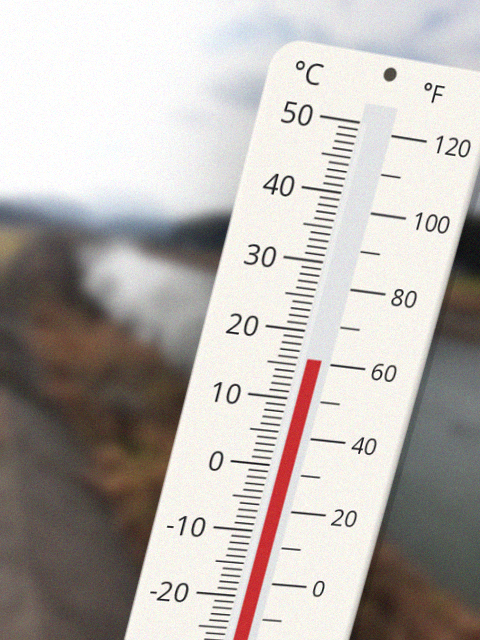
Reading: {"value": 16, "unit": "°C"}
